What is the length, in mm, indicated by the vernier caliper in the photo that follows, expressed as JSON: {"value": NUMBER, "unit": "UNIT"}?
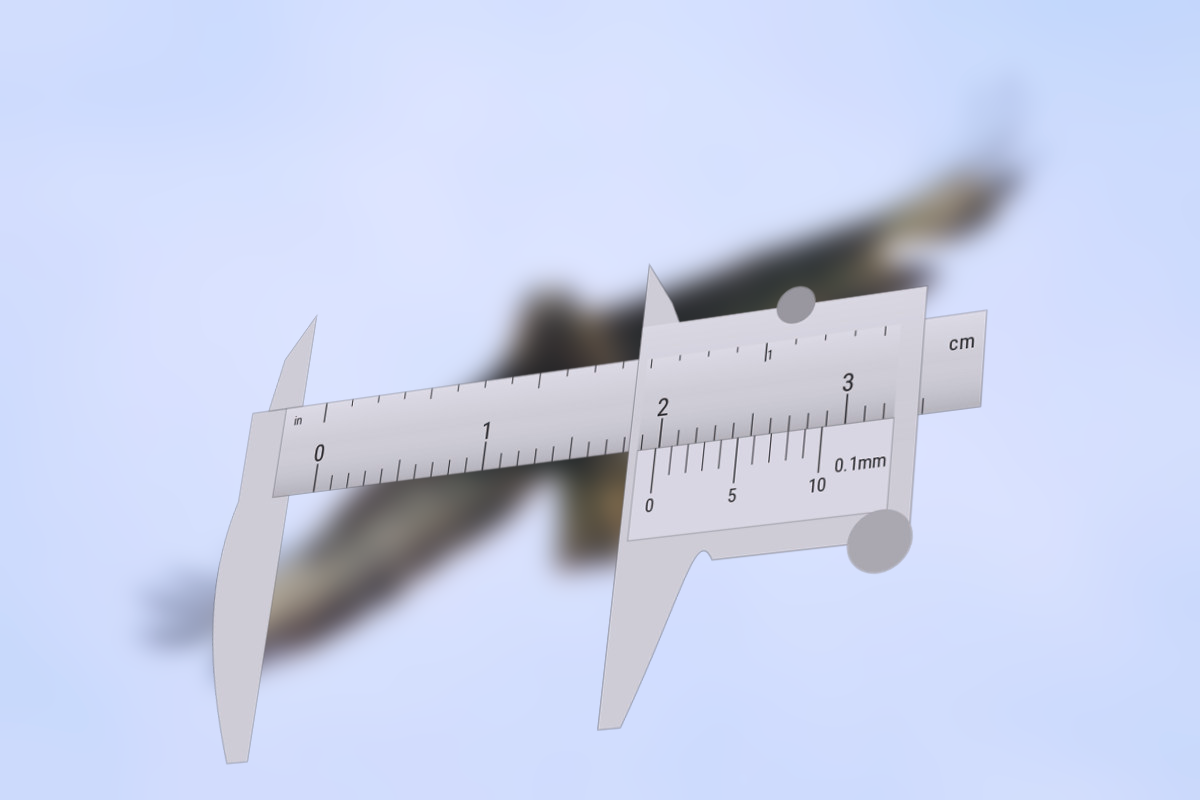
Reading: {"value": 19.8, "unit": "mm"}
